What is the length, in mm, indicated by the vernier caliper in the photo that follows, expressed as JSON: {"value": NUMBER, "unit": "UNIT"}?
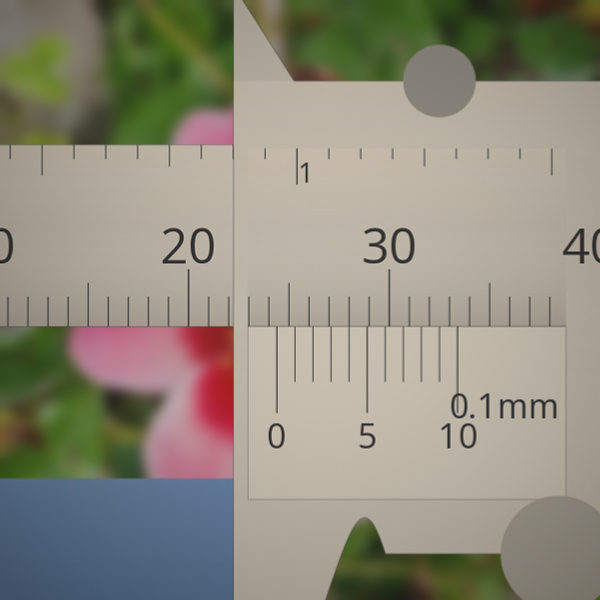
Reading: {"value": 24.4, "unit": "mm"}
